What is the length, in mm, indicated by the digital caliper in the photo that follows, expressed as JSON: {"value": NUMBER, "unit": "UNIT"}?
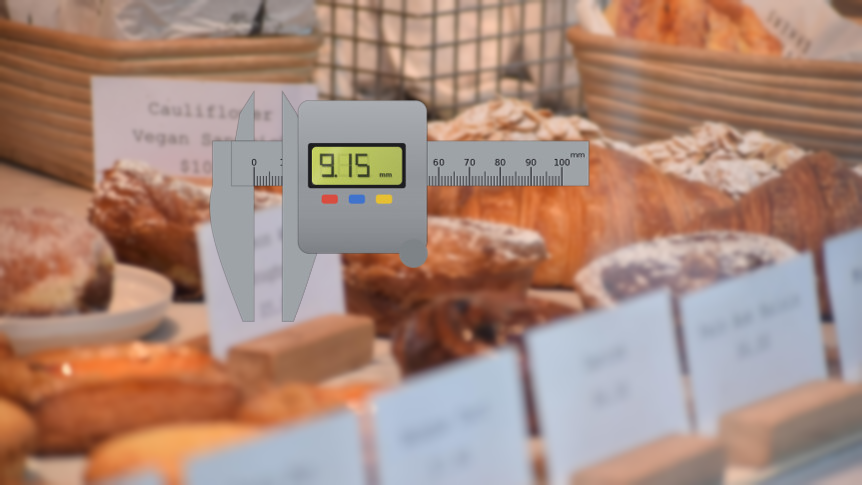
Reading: {"value": 9.15, "unit": "mm"}
